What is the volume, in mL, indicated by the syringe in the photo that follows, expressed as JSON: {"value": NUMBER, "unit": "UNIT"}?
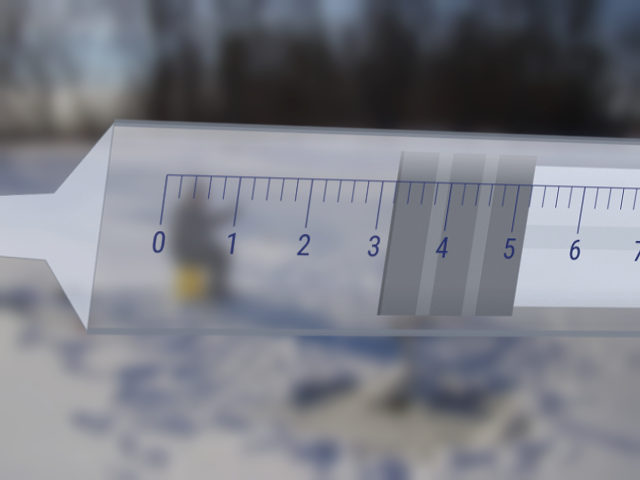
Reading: {"value": 3.2, "unit": "mL"}
